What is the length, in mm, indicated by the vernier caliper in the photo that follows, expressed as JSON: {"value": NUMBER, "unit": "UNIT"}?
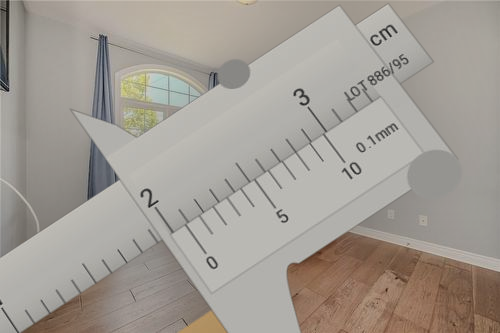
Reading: {"value": 20.8, "unit": "mm"}
